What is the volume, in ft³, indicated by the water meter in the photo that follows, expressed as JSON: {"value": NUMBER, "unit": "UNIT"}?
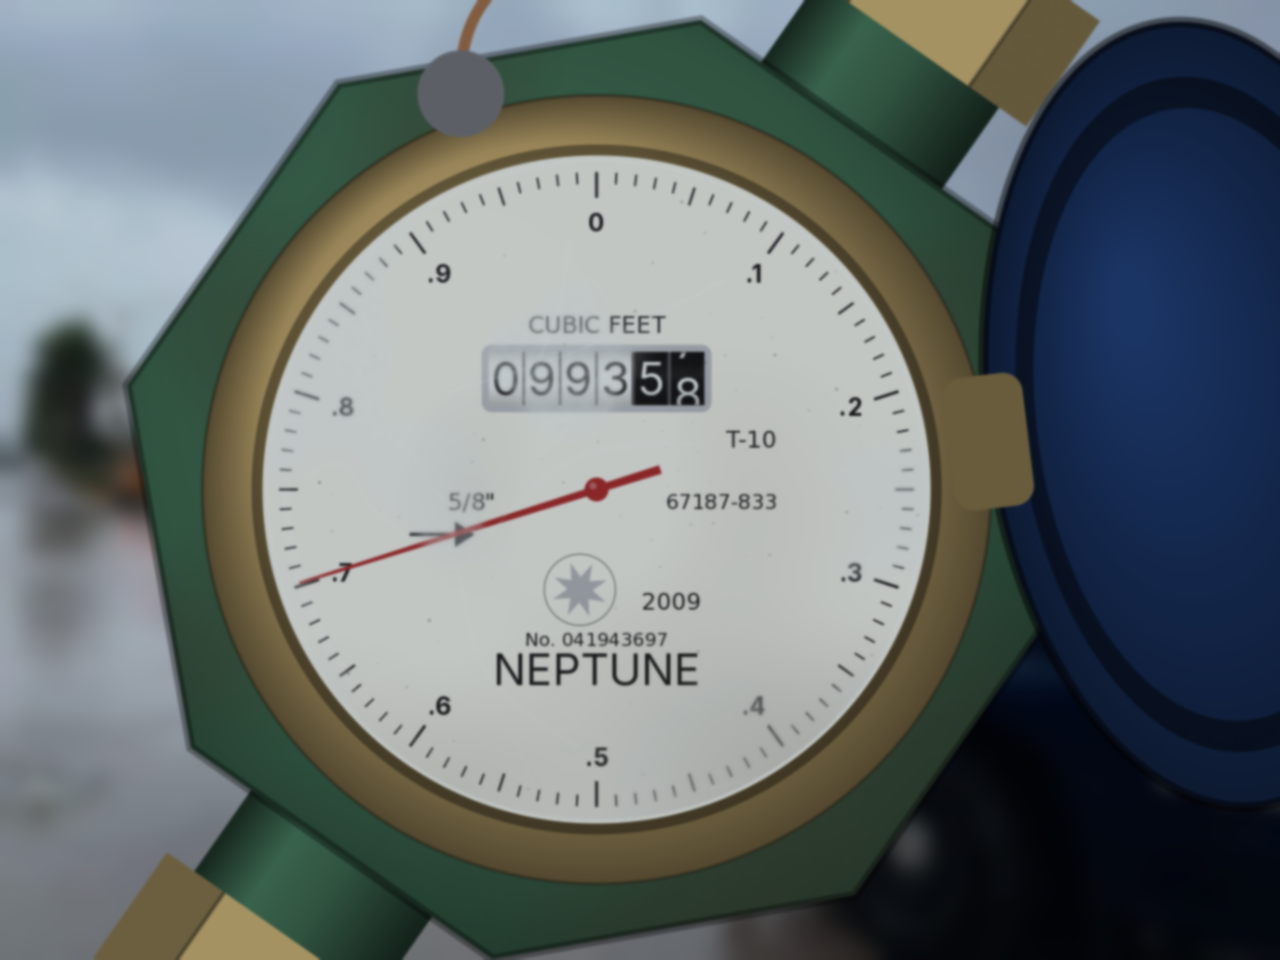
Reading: {"value": 99357.70, "unit": "ft³"}
